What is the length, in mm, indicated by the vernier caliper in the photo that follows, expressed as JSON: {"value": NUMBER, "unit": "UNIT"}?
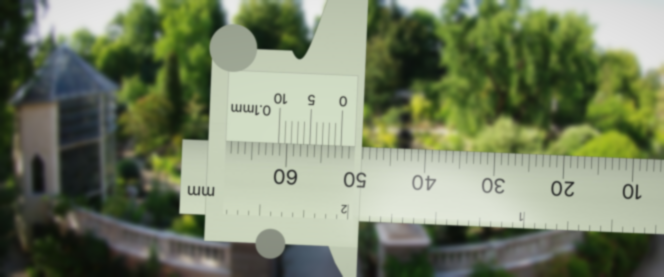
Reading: {"value": 52.2, "unit": "mm"}
